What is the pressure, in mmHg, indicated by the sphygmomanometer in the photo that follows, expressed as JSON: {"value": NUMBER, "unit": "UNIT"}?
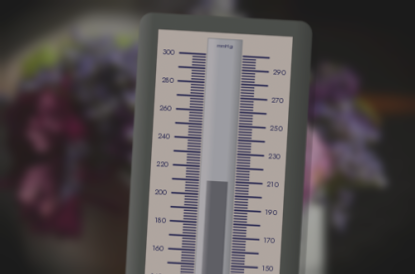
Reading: {"value": 210, "unit": "mmHg"}
